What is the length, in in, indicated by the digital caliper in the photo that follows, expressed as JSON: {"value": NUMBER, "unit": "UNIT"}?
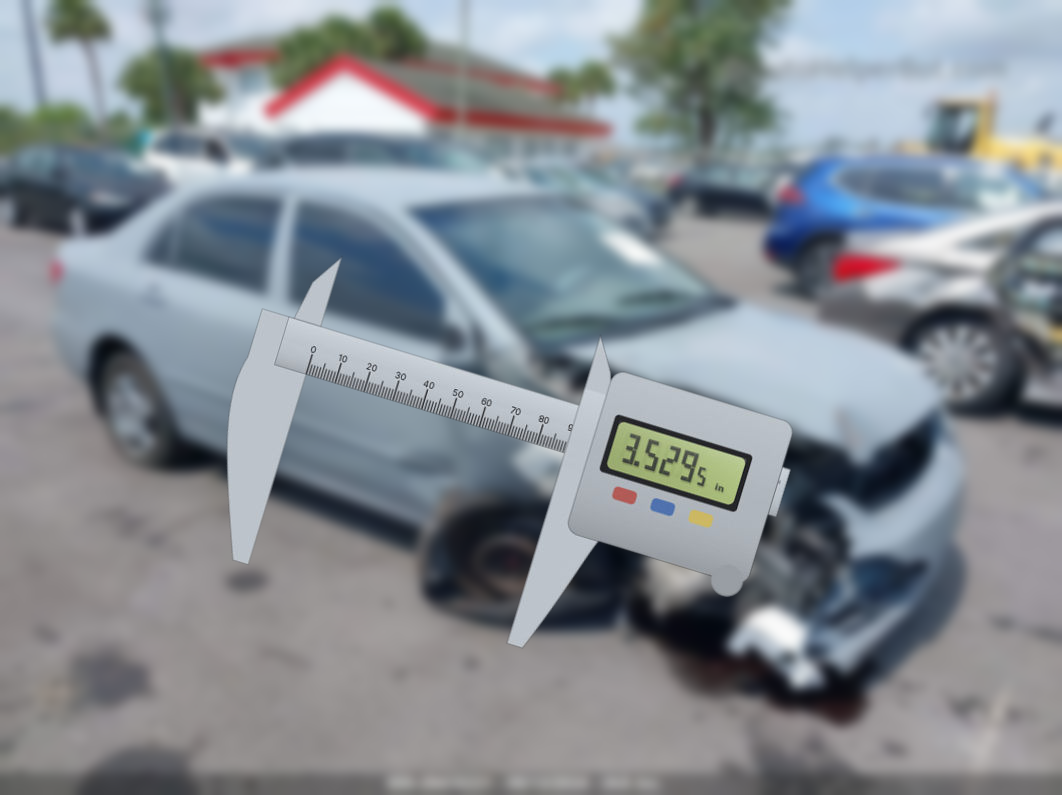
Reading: {"value": 3.5295, "unit": "in"}
